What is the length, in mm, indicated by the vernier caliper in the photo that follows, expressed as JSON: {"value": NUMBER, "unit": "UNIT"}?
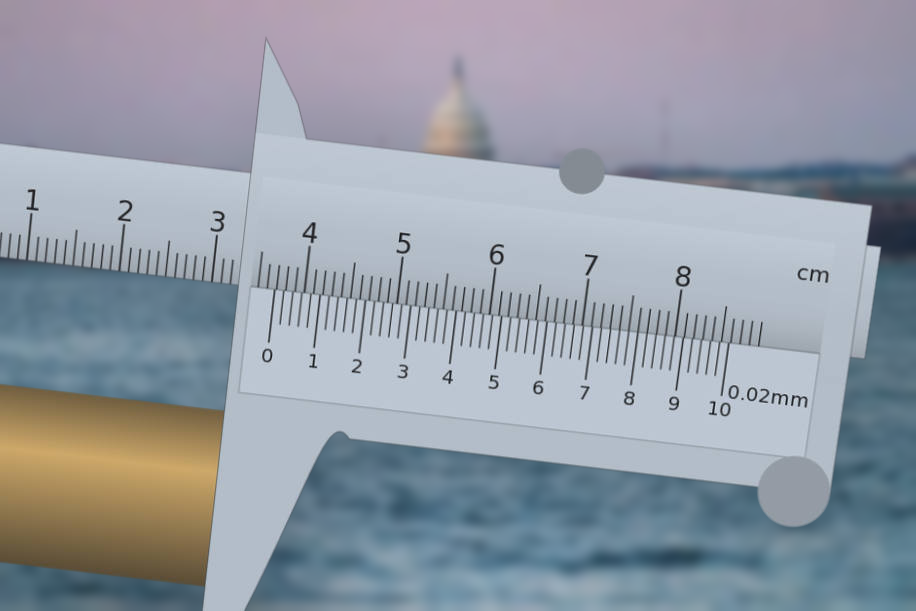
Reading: {"value": 36.8, "unit": "mm"}
